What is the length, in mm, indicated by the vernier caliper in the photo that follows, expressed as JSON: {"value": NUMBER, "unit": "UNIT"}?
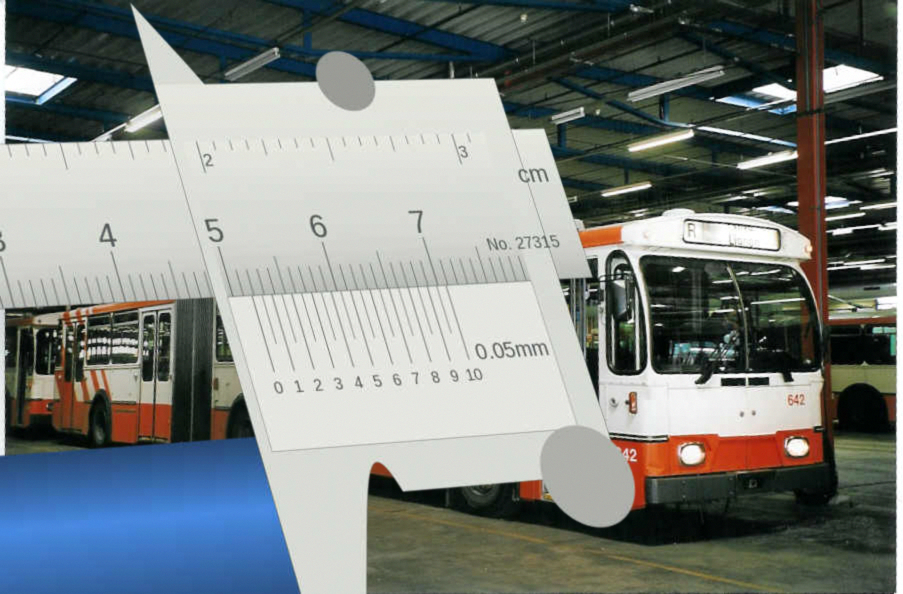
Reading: {"value": 51.8, "unit": "mm"}
